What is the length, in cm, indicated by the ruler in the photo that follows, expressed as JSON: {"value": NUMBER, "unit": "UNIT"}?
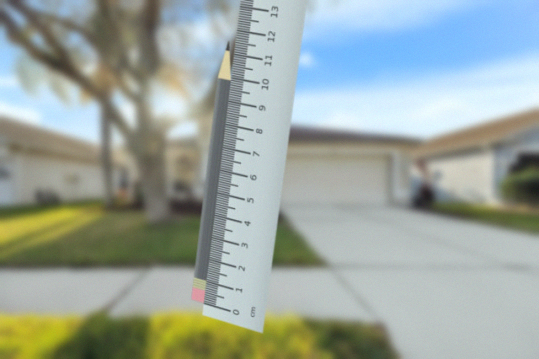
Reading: {"value": 11.5, "unit": "cm"}
